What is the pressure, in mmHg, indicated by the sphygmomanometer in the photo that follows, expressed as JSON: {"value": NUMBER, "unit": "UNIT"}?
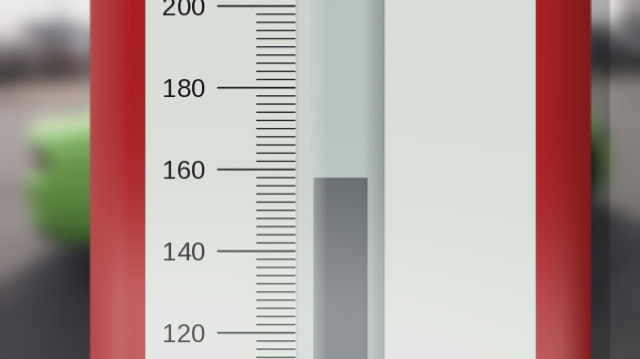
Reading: {"value": 158, "unit": "mmHg"}
